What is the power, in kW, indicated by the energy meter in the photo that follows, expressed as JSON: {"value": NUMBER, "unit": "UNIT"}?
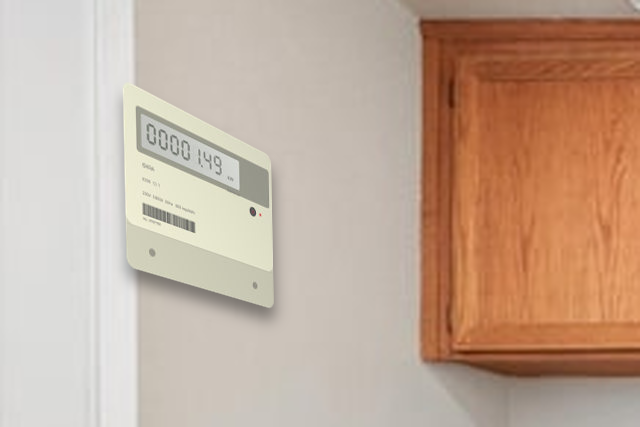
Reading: {"value": 1.49, "unit": "kW"}
